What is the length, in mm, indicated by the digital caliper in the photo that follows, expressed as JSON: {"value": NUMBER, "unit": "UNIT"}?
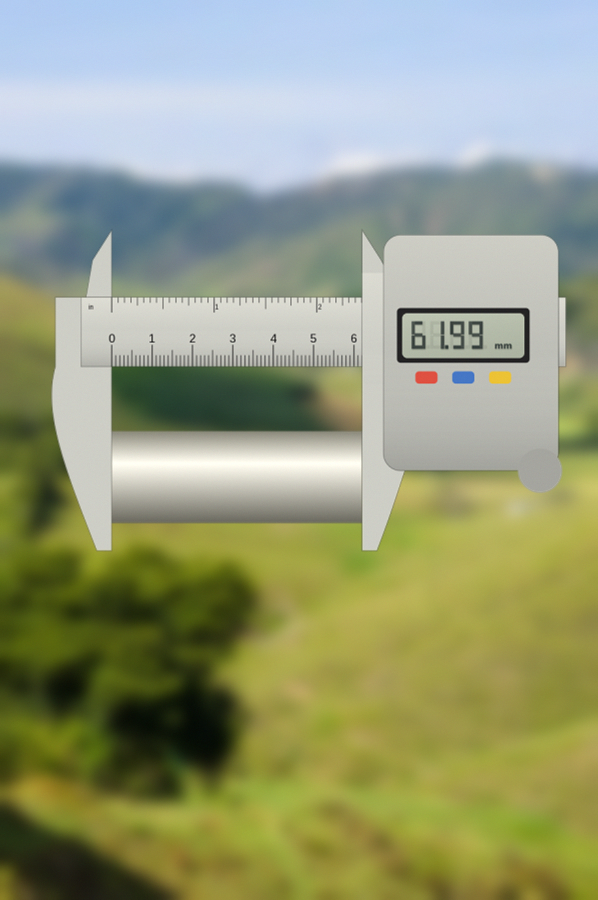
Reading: {"value": 61.99, "unit": "mm"}
